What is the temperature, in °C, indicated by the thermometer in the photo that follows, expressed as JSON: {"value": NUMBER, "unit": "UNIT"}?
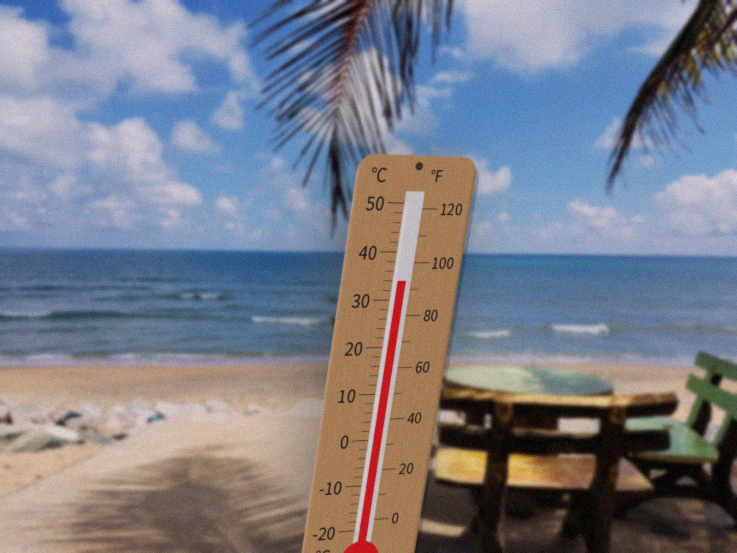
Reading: {"value": 34, "unit": "°C"}
